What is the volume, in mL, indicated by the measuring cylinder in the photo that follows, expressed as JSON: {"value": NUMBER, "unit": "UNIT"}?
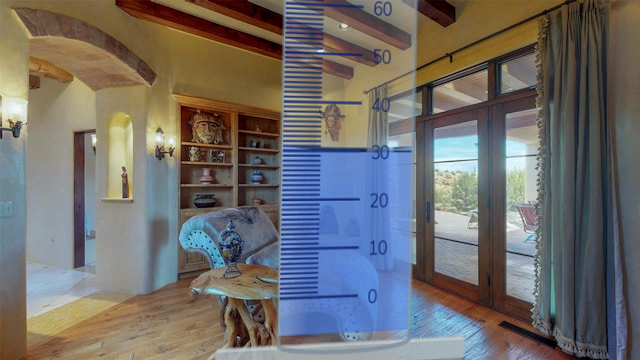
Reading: {"value": 30, "unit": "mL"}
